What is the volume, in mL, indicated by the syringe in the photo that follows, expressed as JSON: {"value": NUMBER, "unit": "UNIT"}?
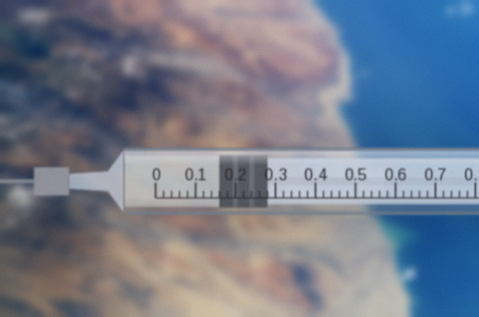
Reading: {"value": 0.16, "unit": "mL"}
